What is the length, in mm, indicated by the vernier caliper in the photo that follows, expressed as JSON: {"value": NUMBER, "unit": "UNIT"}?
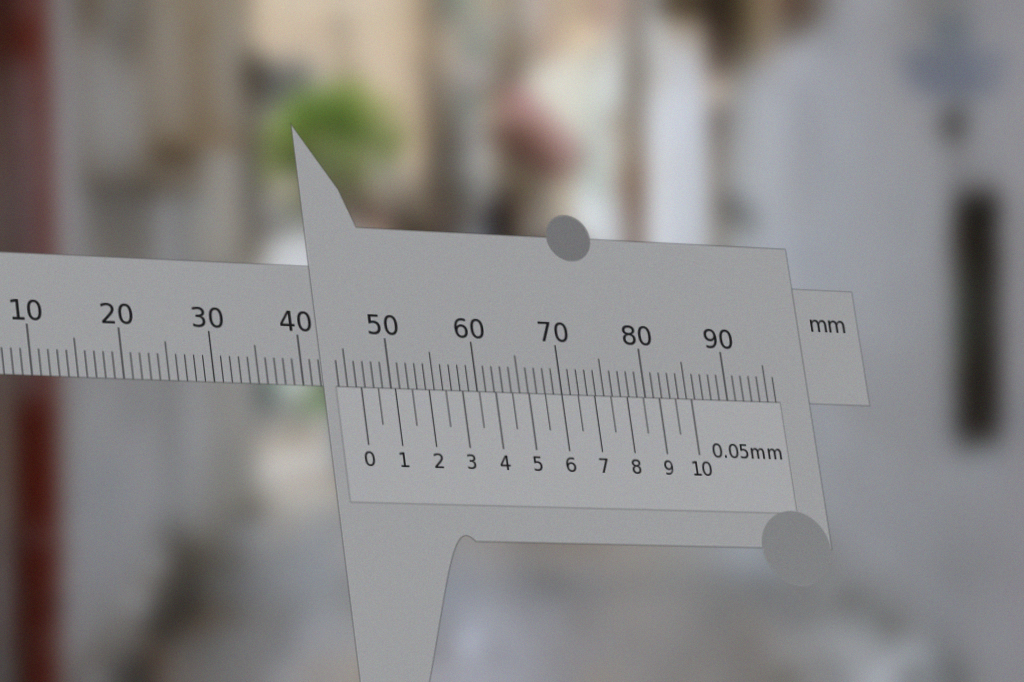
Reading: {"value": 46.6, "unit": "mm"}
